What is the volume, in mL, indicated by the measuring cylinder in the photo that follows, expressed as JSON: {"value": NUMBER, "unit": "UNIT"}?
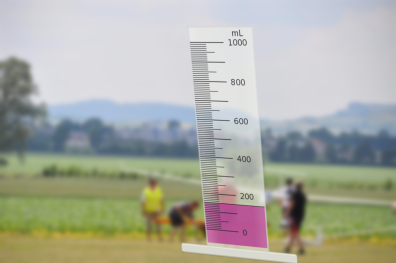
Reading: {"value": 150, "unit": "mL"}
